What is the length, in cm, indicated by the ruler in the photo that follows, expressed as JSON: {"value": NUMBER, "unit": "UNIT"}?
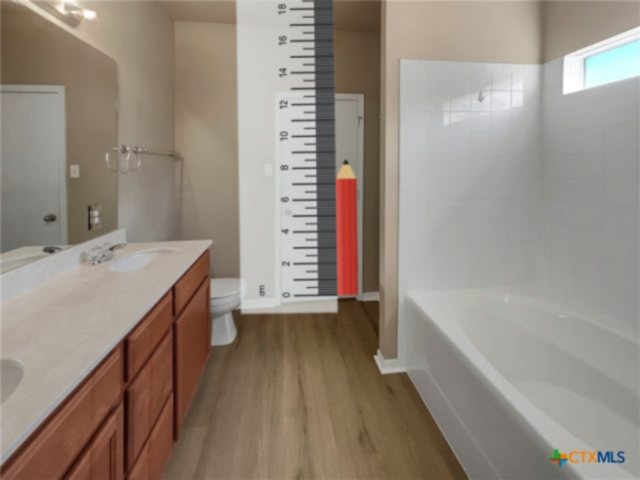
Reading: {"value": 8.5, "unit": "cm"}
